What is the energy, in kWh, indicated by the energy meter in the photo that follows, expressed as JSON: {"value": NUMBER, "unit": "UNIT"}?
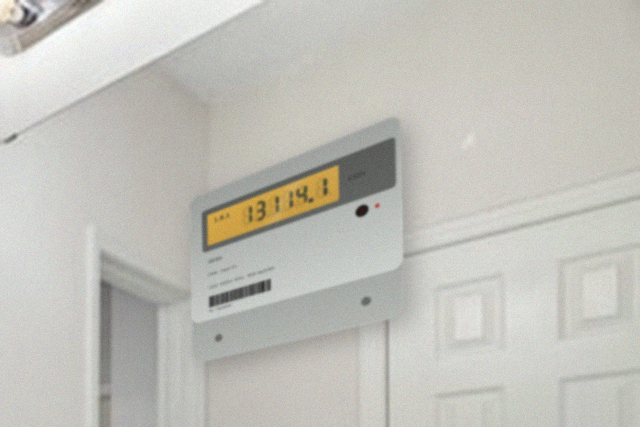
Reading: {"value": 13114.1, "unit": "kWh"}
